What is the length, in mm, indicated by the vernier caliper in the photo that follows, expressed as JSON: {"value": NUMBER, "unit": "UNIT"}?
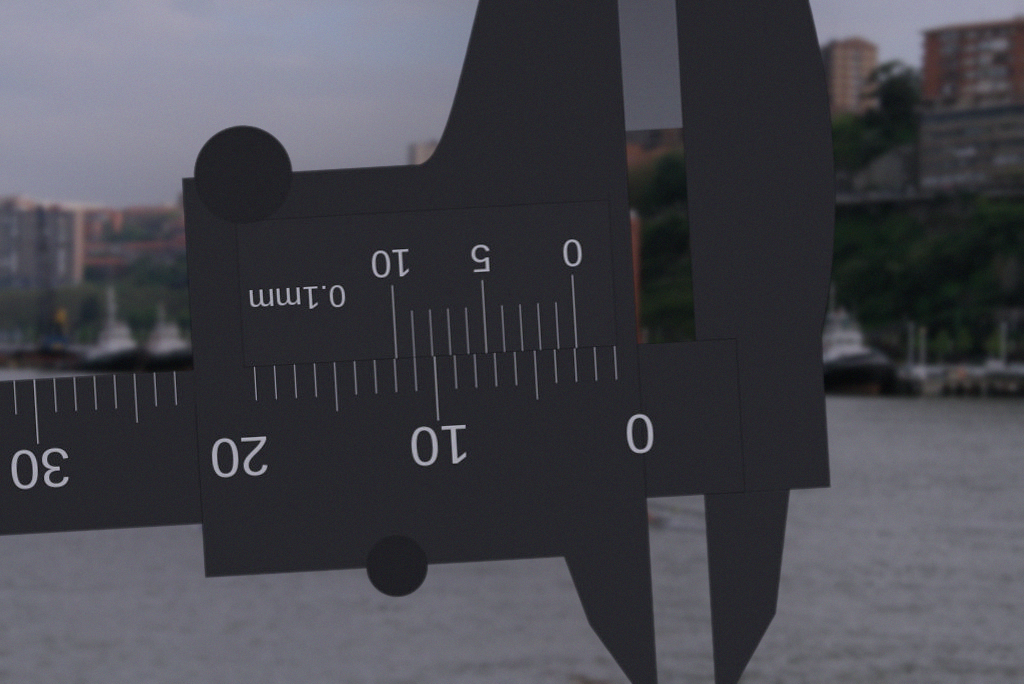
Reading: {"value": 2.9, "unit": "mm"}
